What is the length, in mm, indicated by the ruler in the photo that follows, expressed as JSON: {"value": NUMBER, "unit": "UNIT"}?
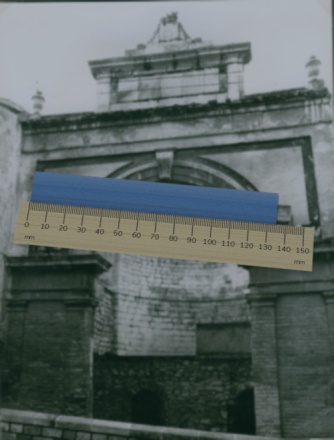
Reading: {"value": 135, "unit": "mm"}
